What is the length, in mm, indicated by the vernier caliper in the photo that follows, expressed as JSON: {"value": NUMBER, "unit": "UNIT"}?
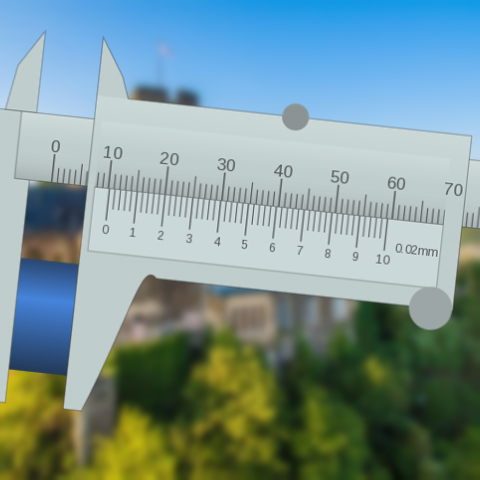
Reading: {"value": 10.2, "unit": "mm"}
